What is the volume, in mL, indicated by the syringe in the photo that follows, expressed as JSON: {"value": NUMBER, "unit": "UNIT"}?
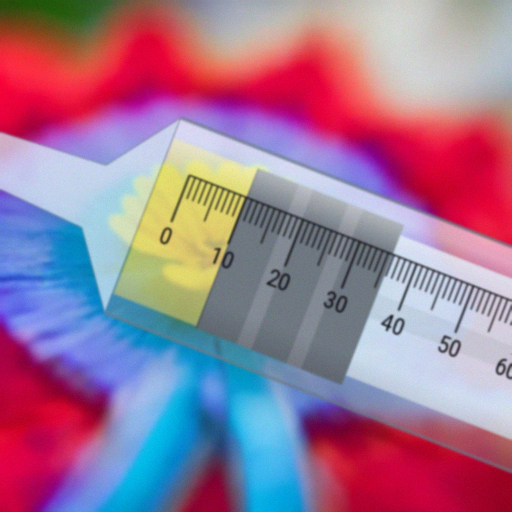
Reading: {"value": 10, "unit": "mL"}
